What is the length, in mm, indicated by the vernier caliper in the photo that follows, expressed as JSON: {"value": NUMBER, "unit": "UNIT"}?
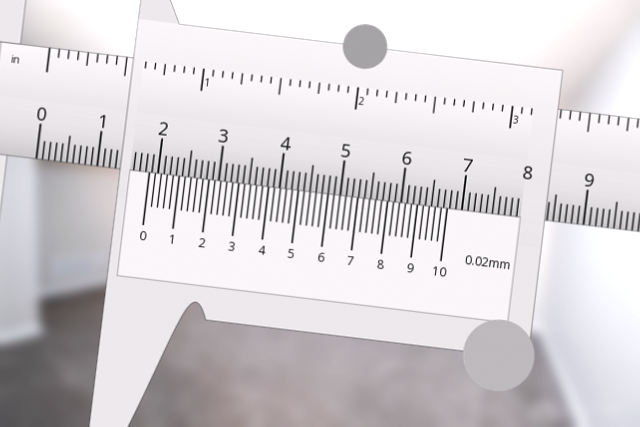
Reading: {"value": 18.6, "unit": "mm"}
